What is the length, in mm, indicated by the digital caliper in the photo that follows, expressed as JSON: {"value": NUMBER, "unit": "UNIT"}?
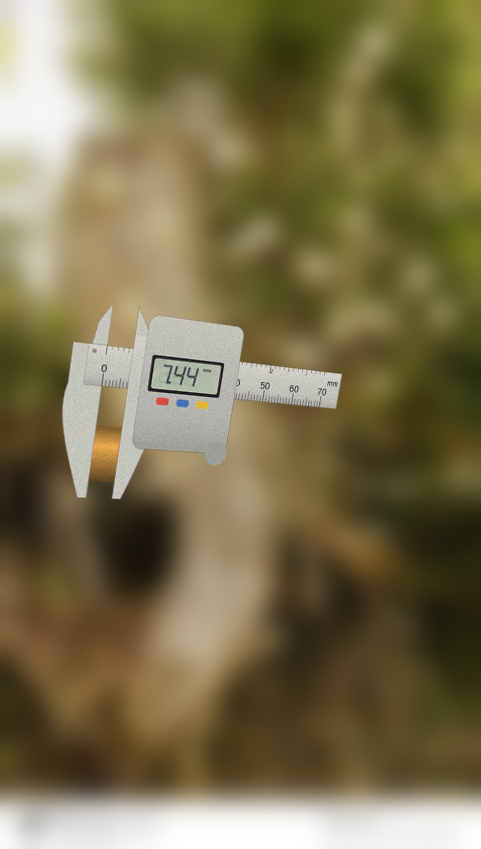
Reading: {"value": 7.44, "unit": "mm"}
